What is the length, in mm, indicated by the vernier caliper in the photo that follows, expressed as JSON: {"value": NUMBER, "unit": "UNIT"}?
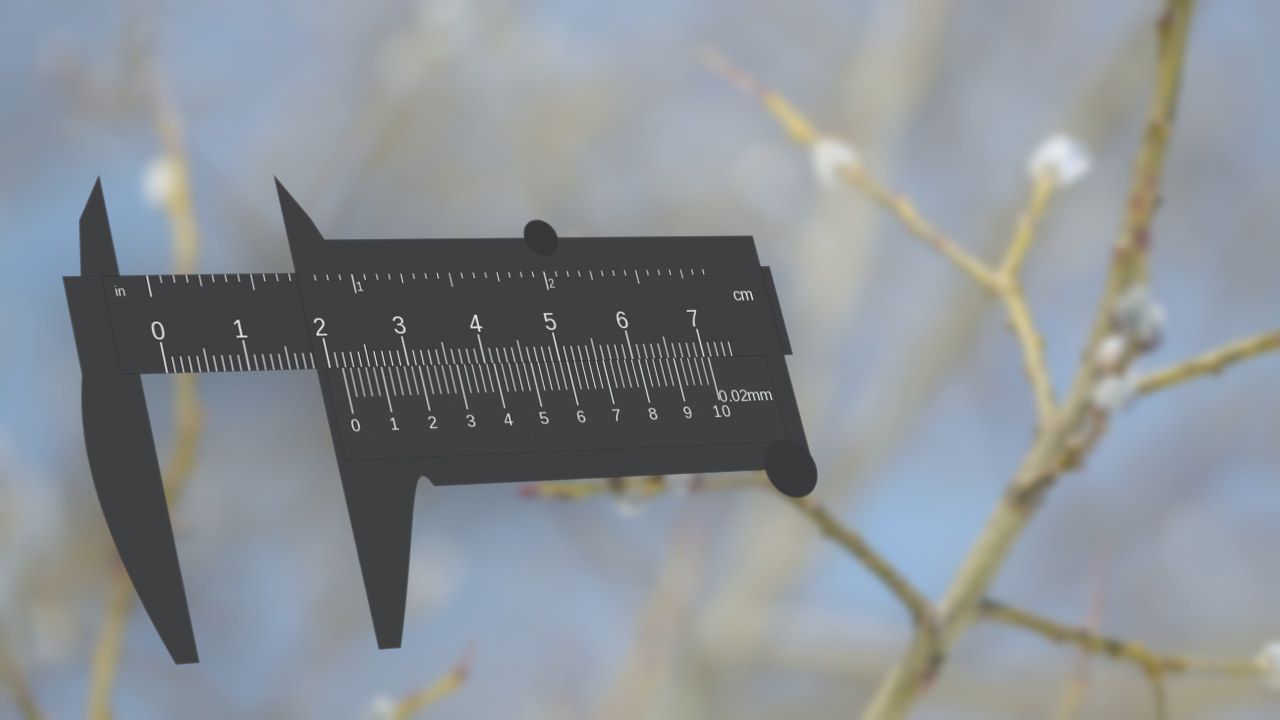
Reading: {"value": 21.6, "unit": "mm"}
